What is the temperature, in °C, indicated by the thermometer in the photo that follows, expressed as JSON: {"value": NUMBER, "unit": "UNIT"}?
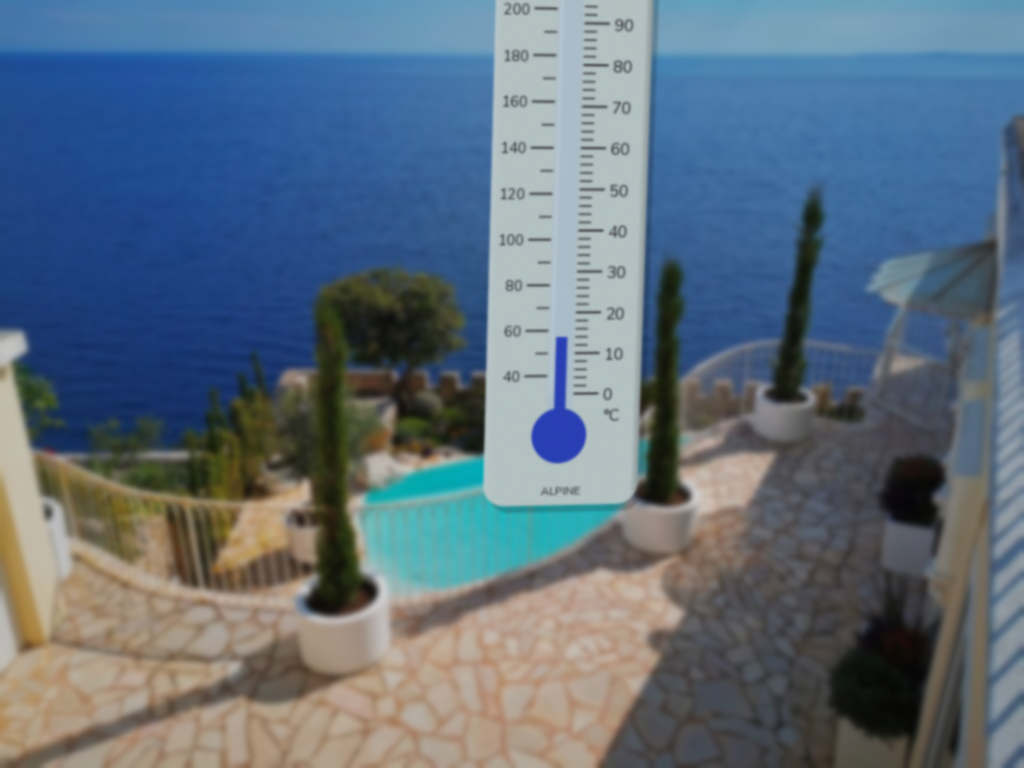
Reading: {"value": 14, "unit": "°C"}
